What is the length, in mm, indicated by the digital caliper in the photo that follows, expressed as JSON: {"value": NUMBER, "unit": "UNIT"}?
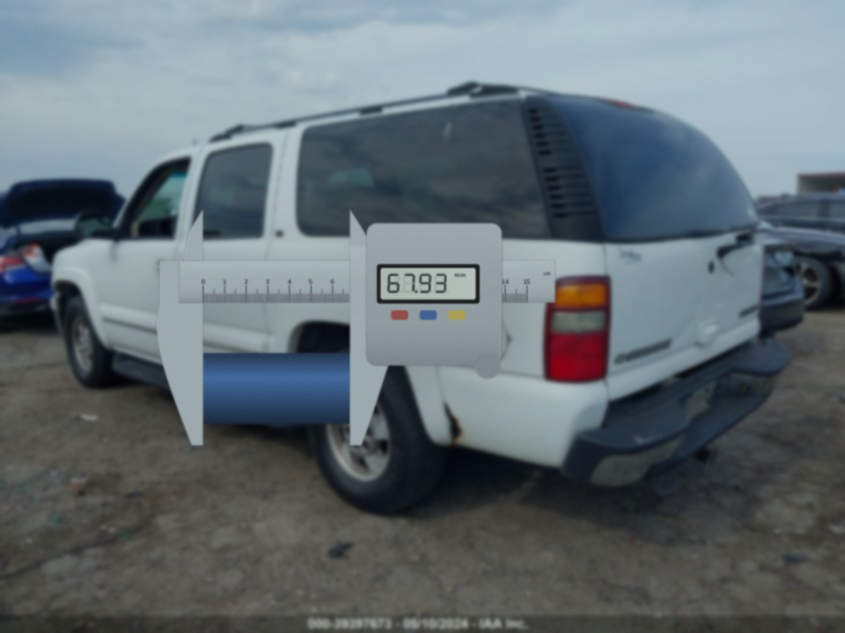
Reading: {"value": 67.93, "unit": "mm"}
